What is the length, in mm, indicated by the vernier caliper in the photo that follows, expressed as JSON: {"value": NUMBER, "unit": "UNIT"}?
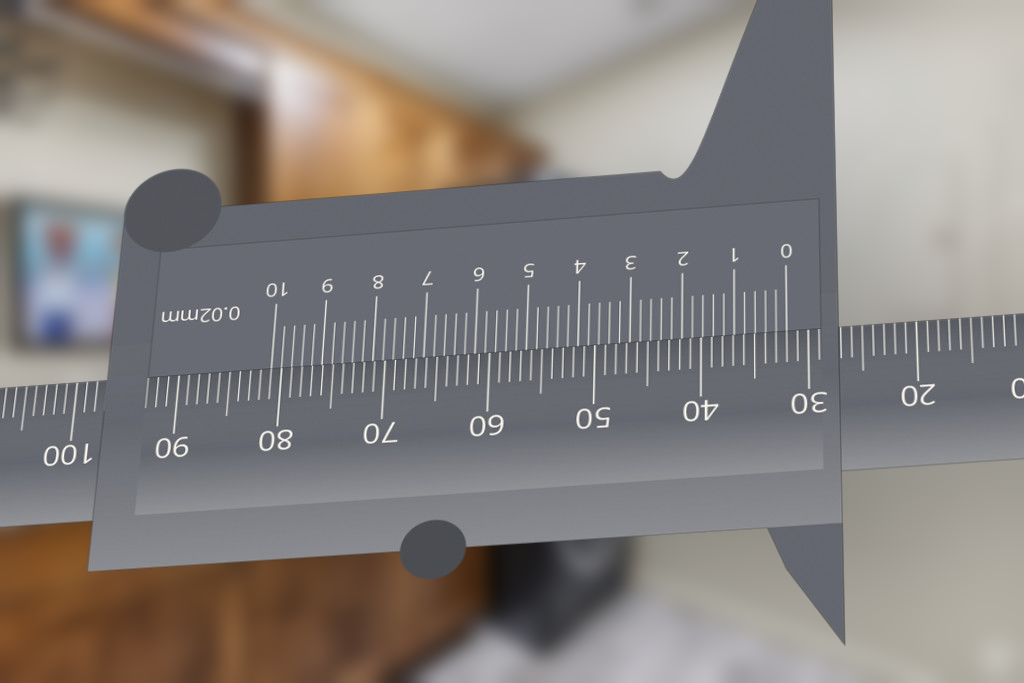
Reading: {"value": 32.0, "unit": "mm"}
